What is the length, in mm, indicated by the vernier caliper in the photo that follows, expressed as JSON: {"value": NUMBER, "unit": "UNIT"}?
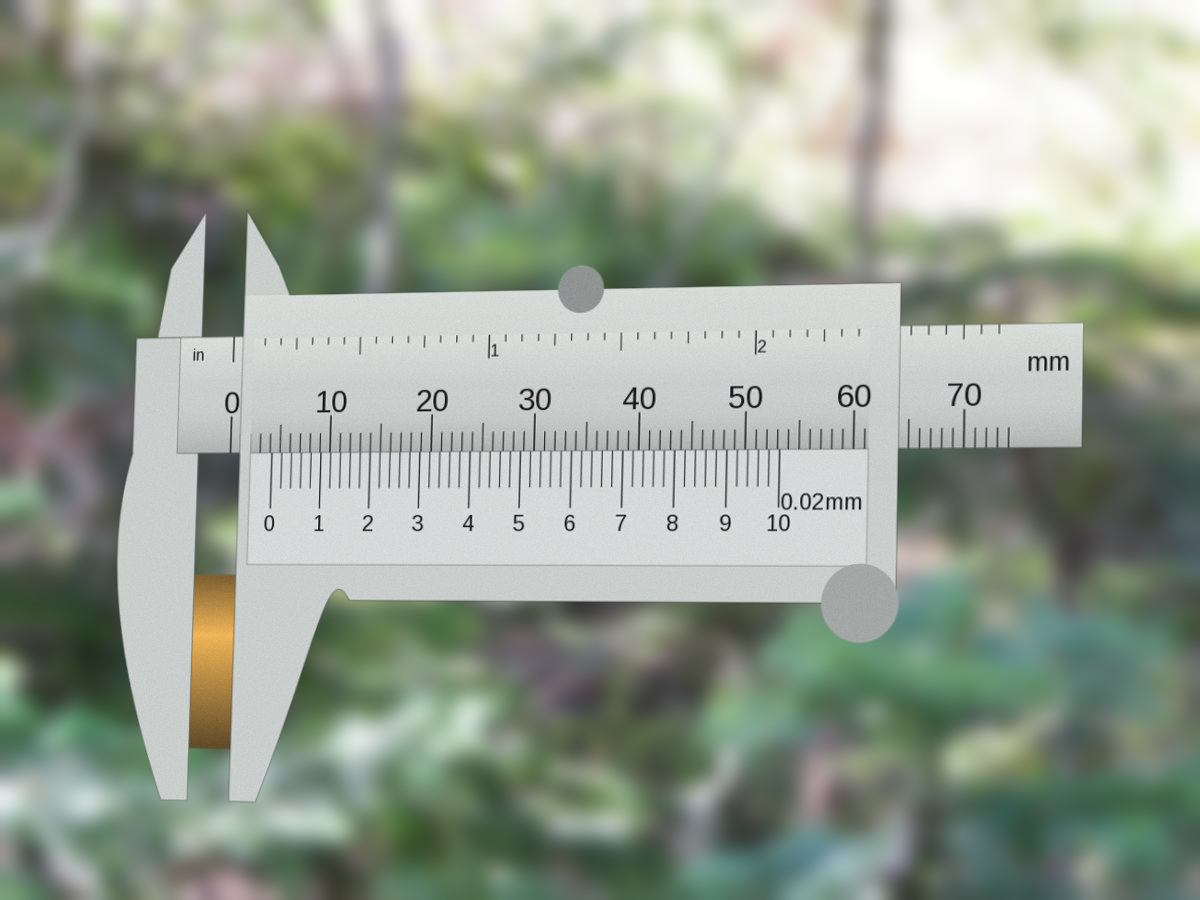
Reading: {"value": 4.2, "unit": "mm"}
